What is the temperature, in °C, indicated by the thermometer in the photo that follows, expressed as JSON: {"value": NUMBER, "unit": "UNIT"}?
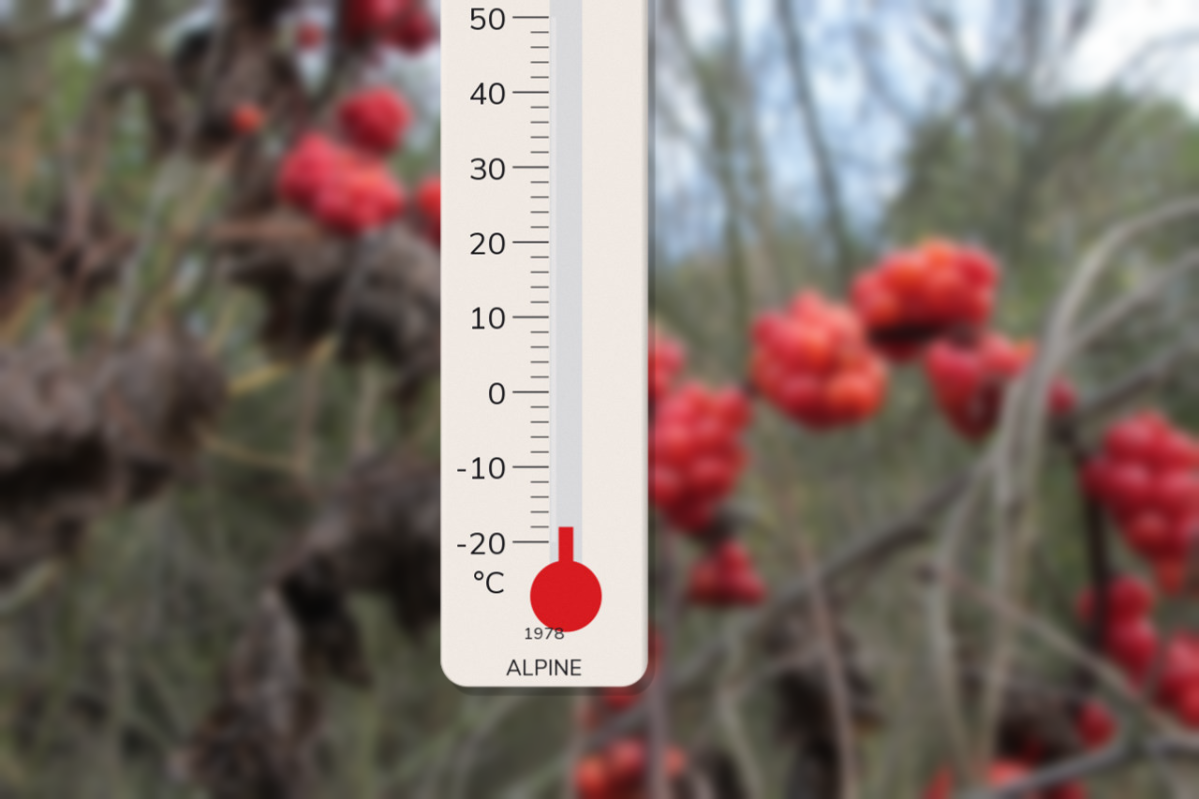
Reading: {"value": -18, "unit": "°C"}
